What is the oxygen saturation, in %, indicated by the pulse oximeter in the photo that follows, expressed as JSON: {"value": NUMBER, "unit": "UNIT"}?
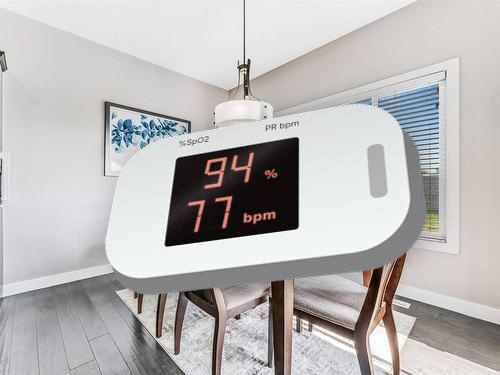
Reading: {"value": 94, "unit": "%"}
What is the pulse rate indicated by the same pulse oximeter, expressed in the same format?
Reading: {"value": 77, "unit": "bpm"}
